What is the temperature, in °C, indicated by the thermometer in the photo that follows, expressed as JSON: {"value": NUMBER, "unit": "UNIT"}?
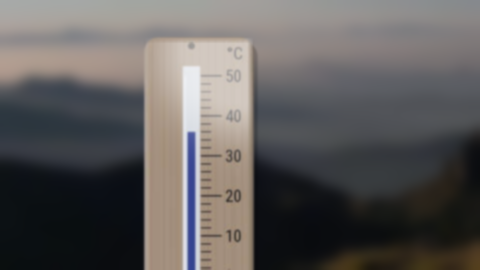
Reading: {"value": 36, "unit": "°C"}
